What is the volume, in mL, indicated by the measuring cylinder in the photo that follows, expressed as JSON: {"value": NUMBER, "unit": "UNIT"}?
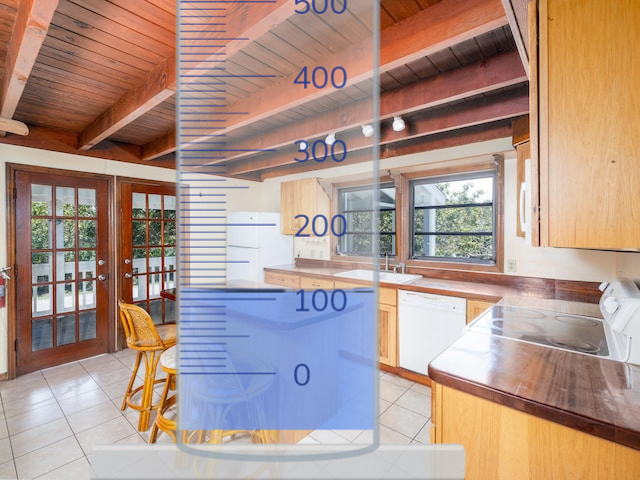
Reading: {"value": 110, "unit": "mL"}
